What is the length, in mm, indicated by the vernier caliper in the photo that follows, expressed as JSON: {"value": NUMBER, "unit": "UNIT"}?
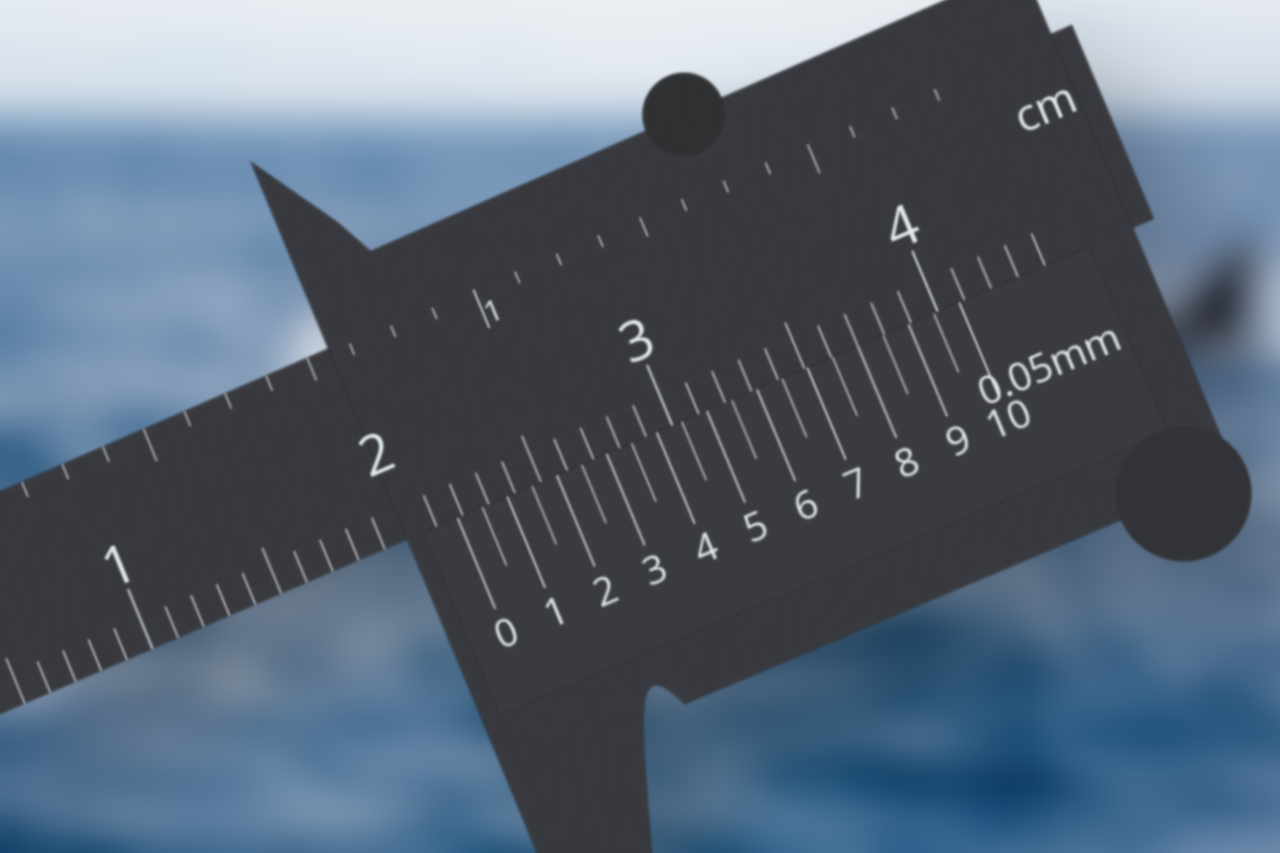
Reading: {"value": 21.8, "unit": "mm"}
